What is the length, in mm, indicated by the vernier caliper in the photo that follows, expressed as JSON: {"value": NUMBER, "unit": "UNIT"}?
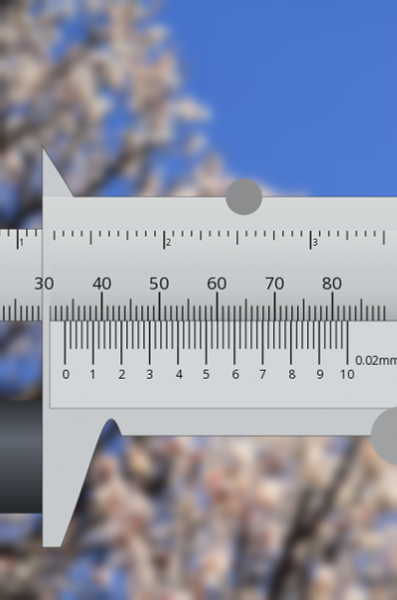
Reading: {"value": 33.6, "unit": "mm"}
